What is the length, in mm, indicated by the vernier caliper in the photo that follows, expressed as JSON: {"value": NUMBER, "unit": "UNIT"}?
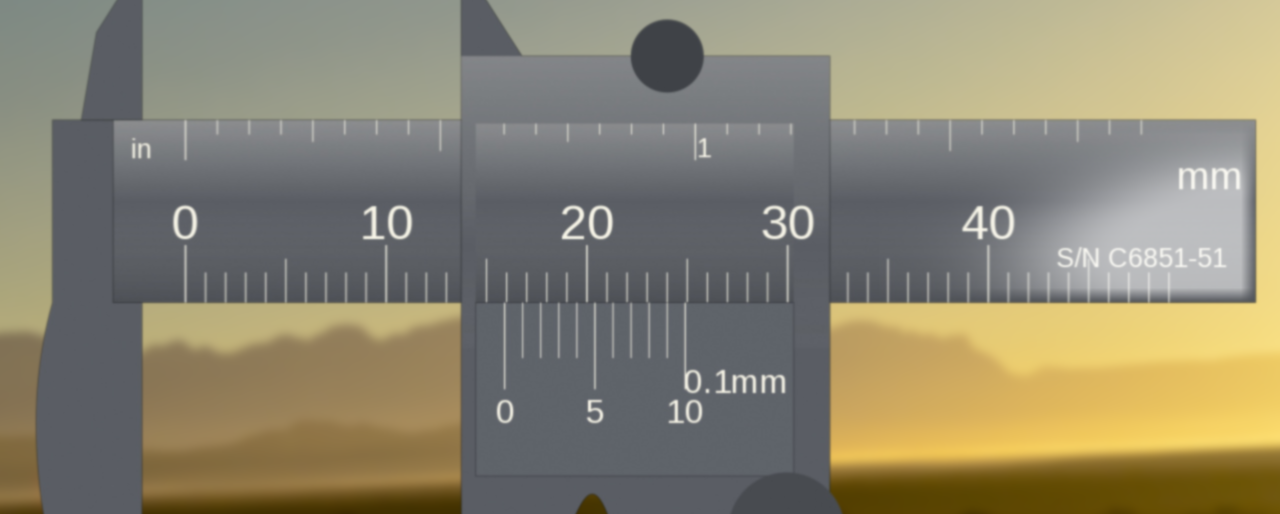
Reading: {"value": 15.9, "unit": "mm"}
